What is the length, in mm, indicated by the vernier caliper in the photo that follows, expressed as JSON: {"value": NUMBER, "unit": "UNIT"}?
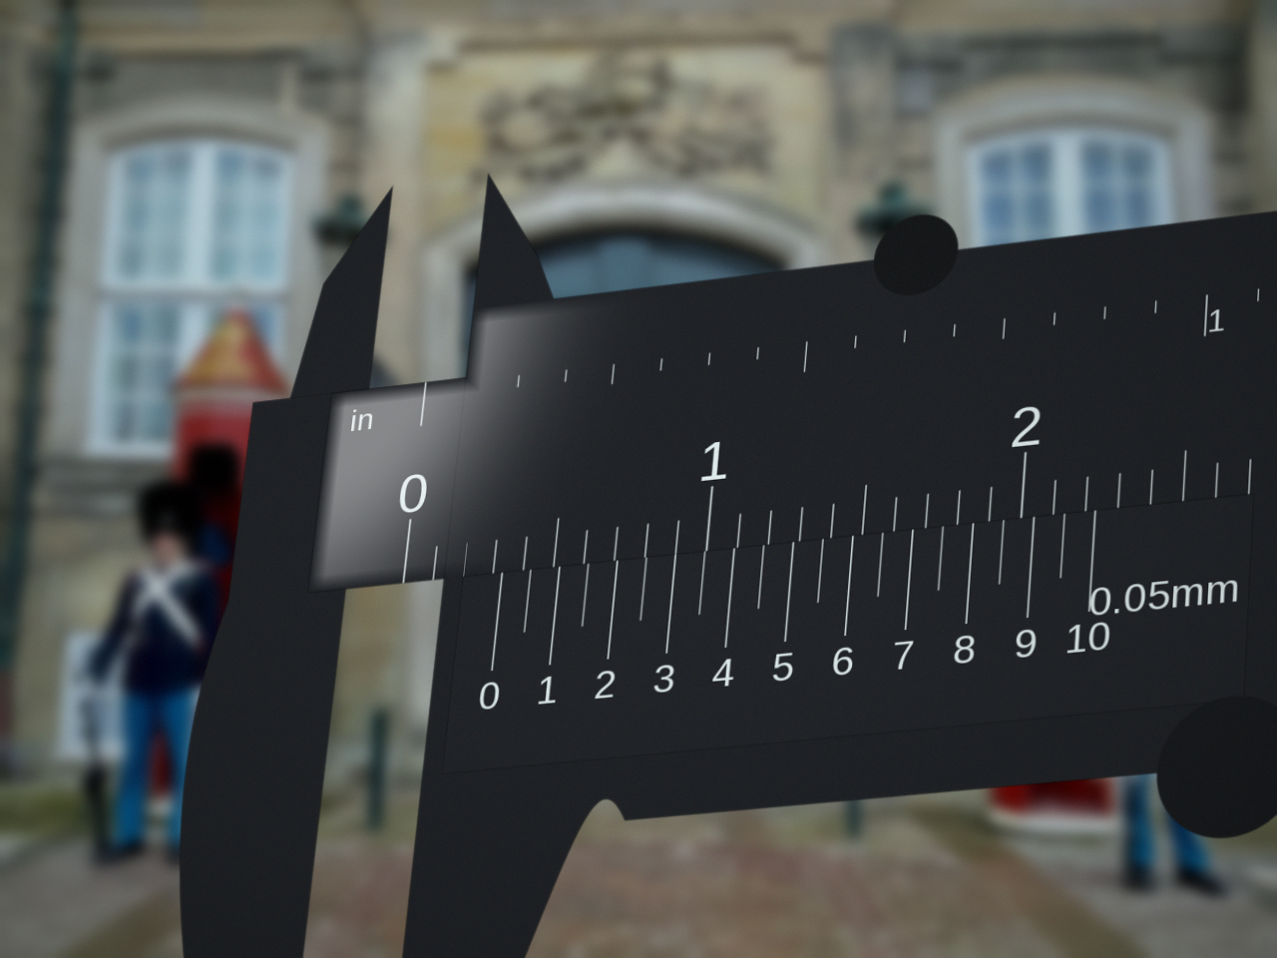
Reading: {"value": 3.30, "unit": "mm"}
